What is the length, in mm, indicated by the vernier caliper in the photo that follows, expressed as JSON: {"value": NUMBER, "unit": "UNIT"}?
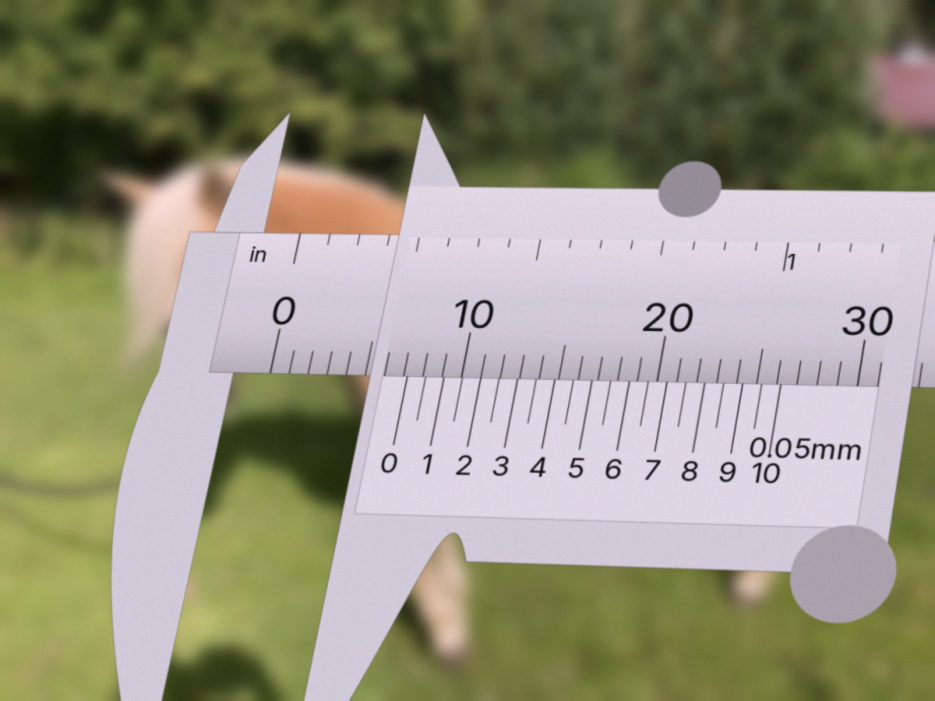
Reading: {"value": 7.2, "unit": "mm"}
